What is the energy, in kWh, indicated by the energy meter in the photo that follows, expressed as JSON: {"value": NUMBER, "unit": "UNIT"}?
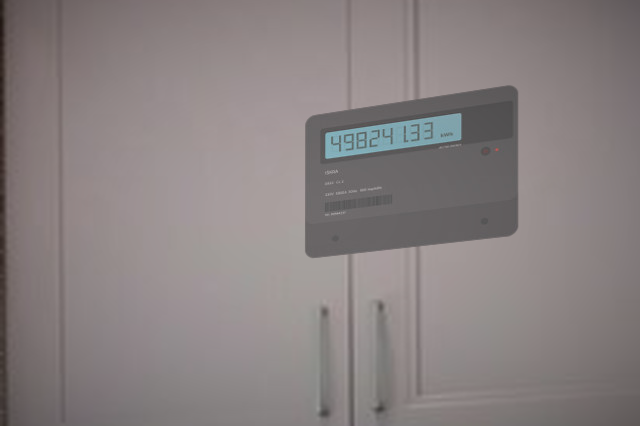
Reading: {"value": 498241.33, "unit": "kWh"}
